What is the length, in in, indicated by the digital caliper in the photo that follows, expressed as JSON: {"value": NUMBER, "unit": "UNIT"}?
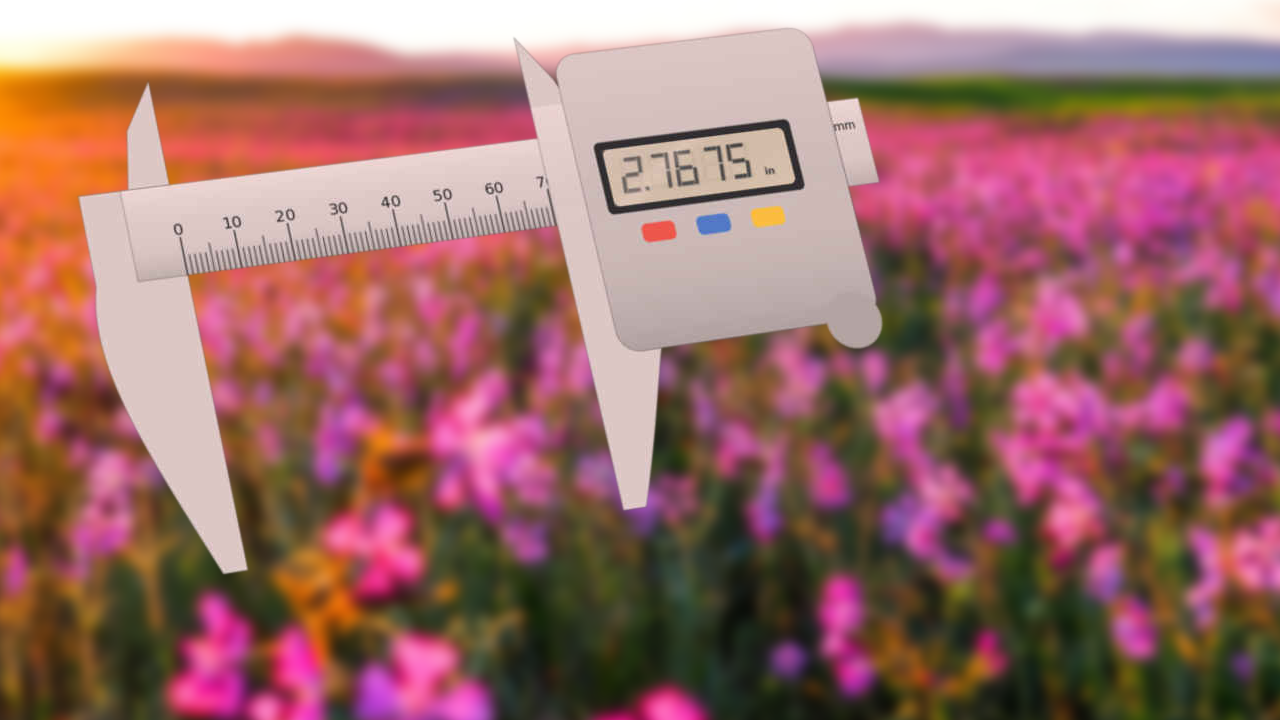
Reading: {"value": 2.7675, "unit": "in"}
